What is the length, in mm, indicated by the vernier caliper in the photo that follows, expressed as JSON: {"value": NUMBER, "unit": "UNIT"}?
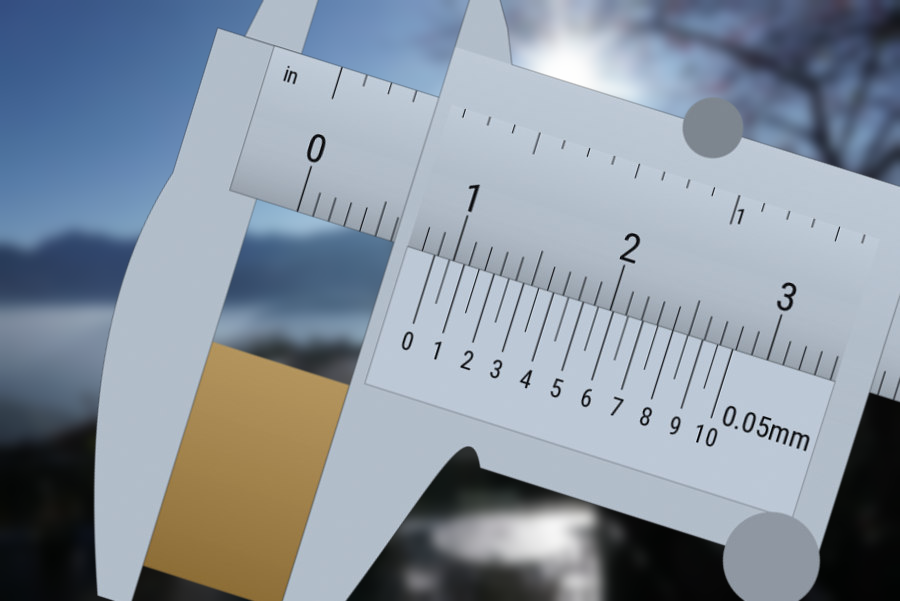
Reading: {"value": 8.8, "unit": "mm"}
